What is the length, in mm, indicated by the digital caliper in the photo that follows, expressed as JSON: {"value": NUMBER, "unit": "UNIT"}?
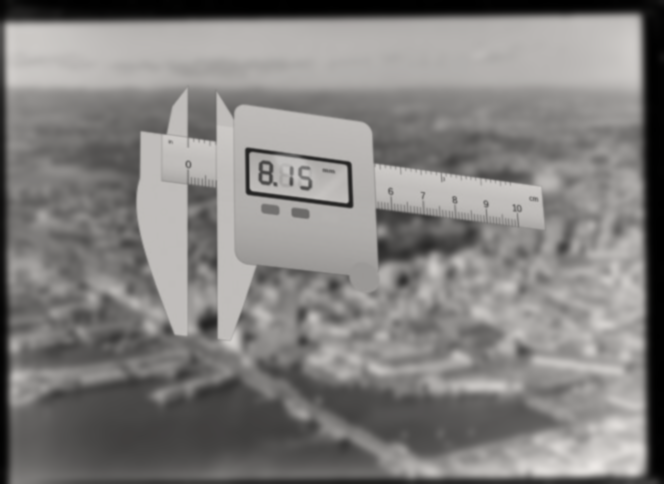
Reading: {"value": 8.15, "unit": "mm"}
